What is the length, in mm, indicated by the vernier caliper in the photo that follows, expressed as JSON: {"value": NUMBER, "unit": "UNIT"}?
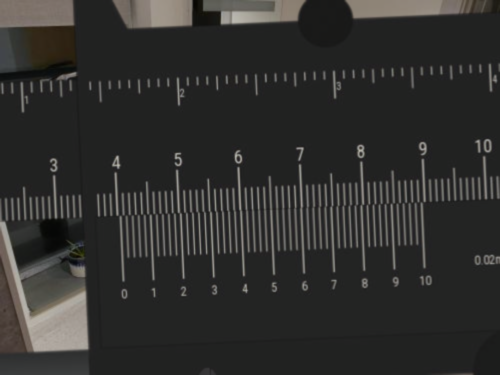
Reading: {"value": 40.5, "unit": "mm"}
